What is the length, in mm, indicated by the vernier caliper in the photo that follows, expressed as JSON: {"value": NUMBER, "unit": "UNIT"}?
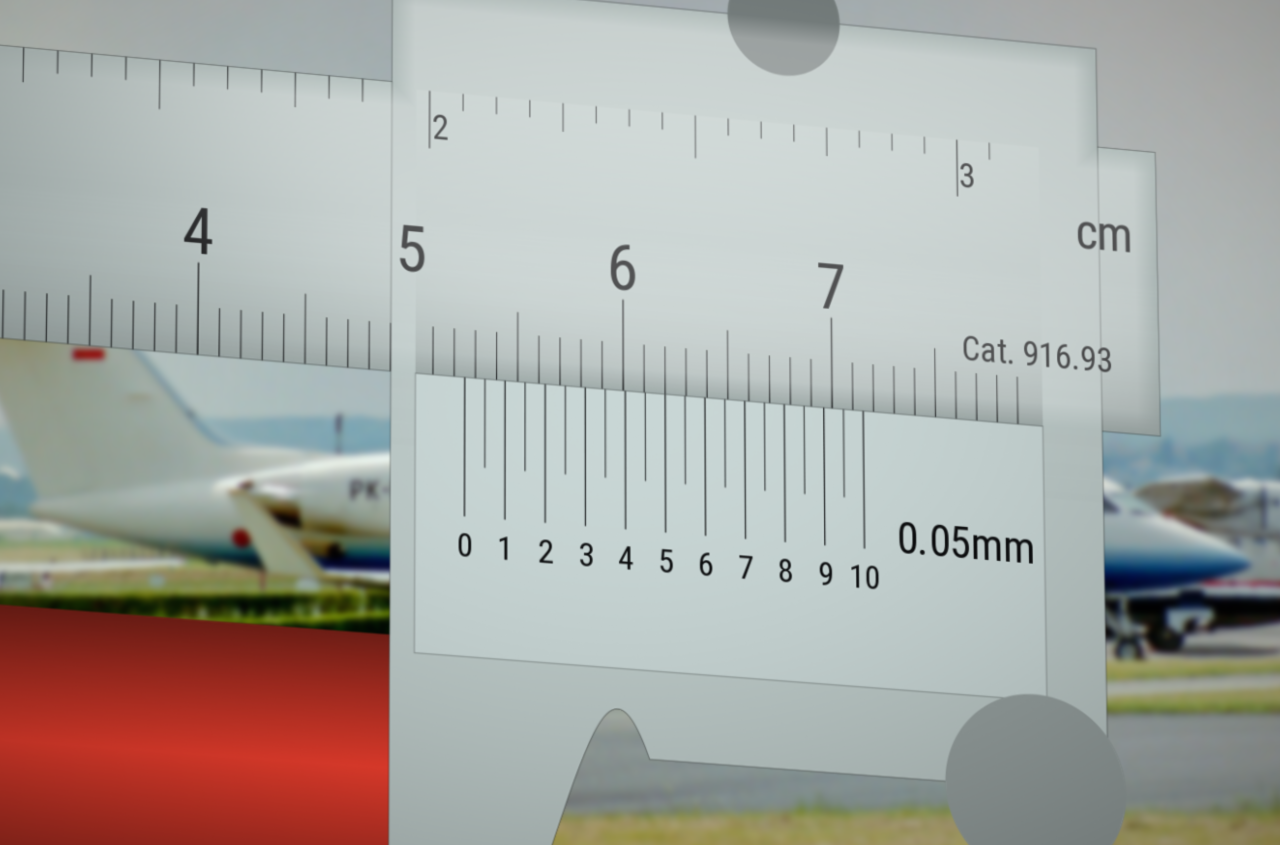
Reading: {"value": 52.5, "unit": "mm"}
